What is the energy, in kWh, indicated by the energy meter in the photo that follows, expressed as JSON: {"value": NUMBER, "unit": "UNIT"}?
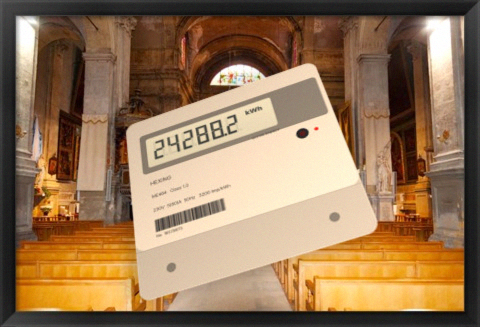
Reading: {"value": 24288.2, "unit": "kWh"}
